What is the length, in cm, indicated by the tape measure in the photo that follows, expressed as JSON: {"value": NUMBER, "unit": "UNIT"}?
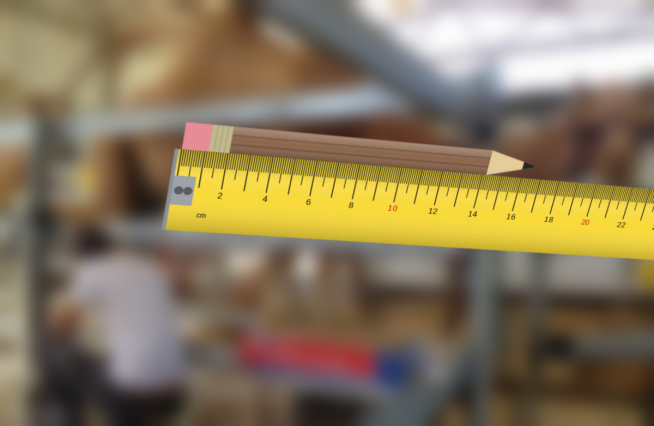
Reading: {"value": 16.5, "unit": "cm"}
